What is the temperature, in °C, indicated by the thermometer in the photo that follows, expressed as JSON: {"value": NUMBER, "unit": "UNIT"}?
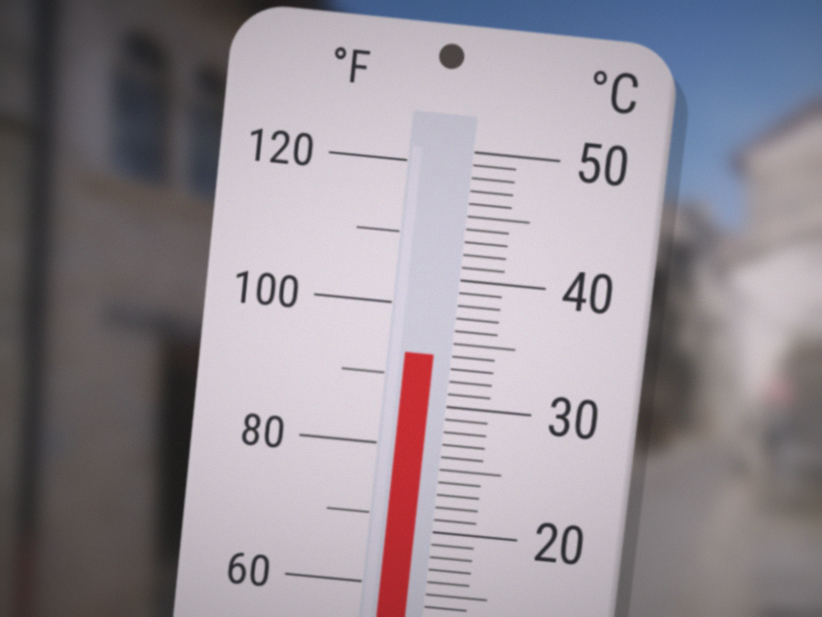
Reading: {"value": 34, "unit": "°C"}
